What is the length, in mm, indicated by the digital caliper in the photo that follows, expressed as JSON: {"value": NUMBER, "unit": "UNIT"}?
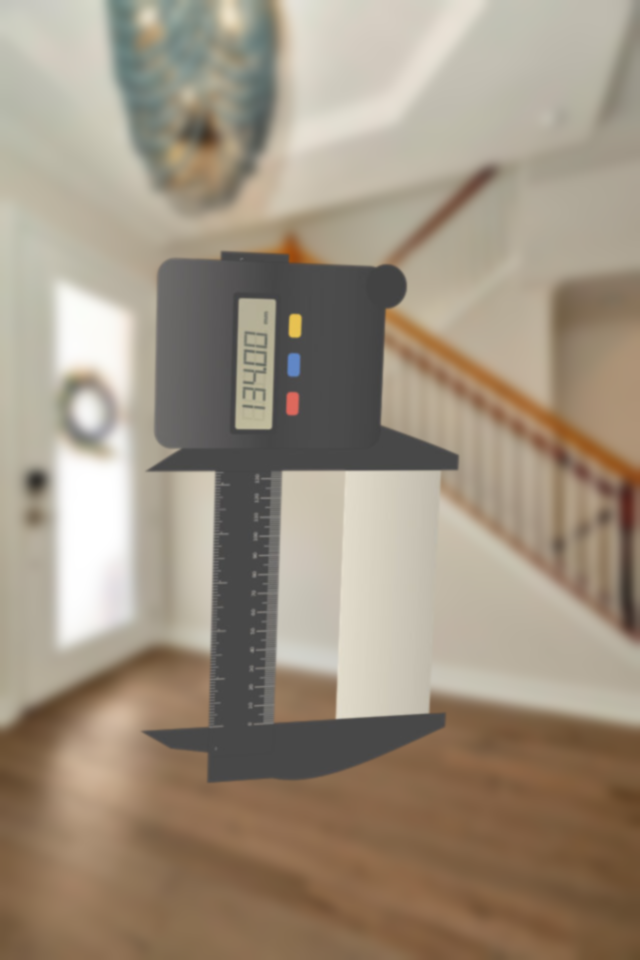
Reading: {"value": 134.00, "unit": "mm"}
